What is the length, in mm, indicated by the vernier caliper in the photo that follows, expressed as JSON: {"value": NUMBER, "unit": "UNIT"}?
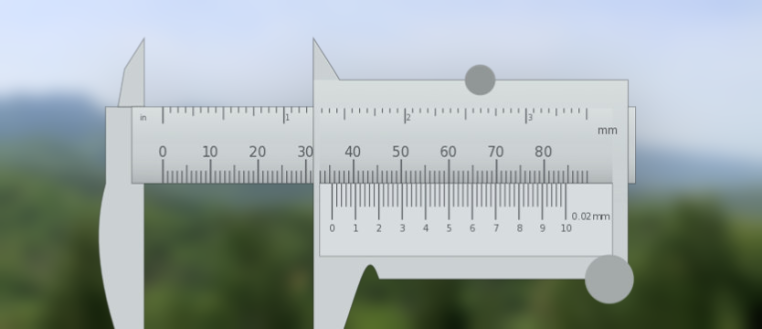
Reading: {"value": 35.5, "unit": "mm"}
